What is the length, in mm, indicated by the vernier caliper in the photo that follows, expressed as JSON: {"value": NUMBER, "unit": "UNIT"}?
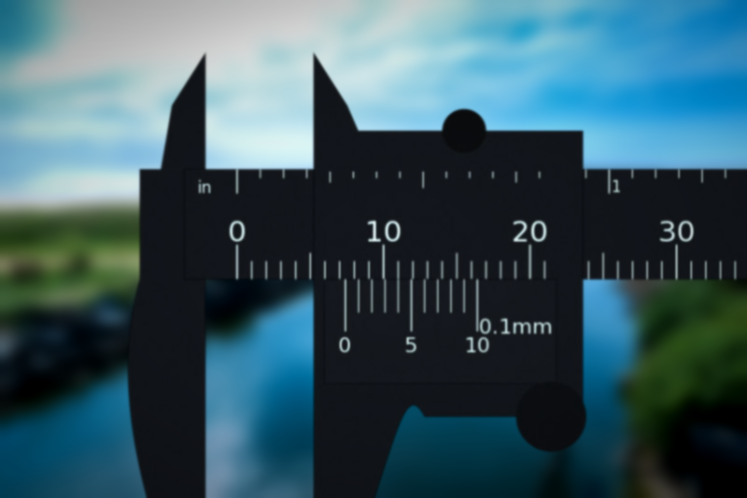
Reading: {"value": 7.4, "unit": "mm"}
